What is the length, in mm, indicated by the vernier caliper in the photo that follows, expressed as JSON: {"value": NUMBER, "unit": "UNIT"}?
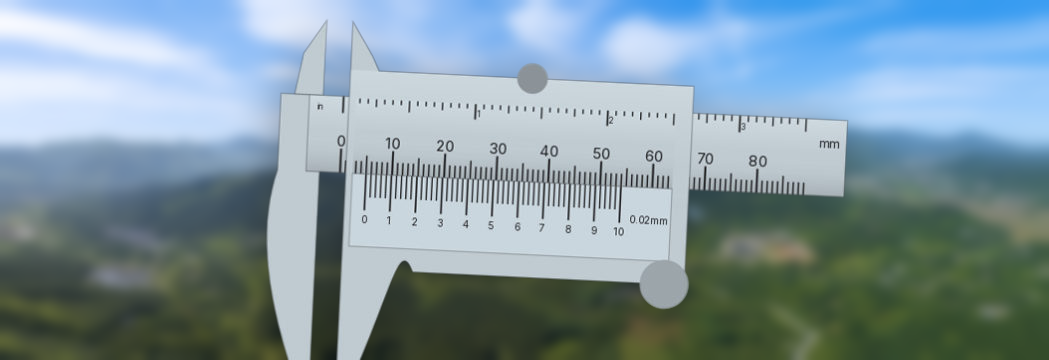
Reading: {"value": 5.0, "unit": "mm"}
